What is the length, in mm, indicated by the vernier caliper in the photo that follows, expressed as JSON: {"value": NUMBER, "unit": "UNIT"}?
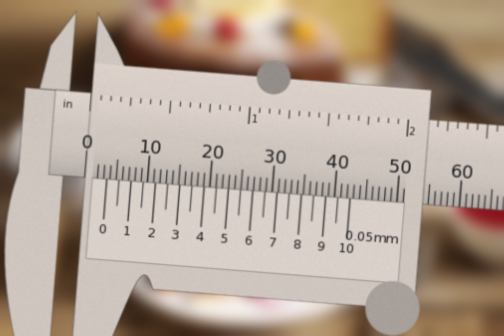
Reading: {"value": 3.5, "unit": "mm"}
